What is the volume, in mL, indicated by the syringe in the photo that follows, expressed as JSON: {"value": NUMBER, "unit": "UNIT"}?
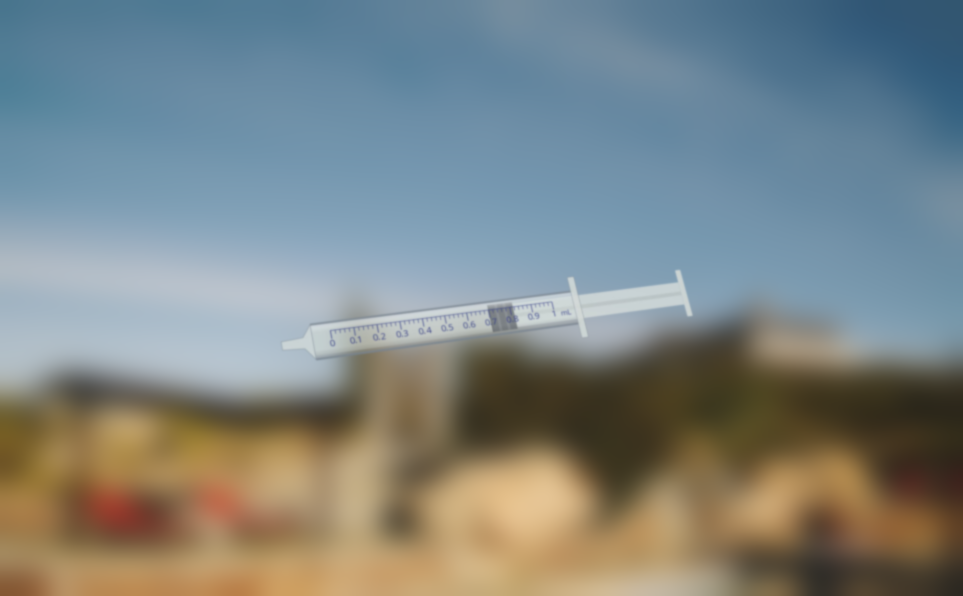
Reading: {"value": 0.7, "unit": "mL"}
